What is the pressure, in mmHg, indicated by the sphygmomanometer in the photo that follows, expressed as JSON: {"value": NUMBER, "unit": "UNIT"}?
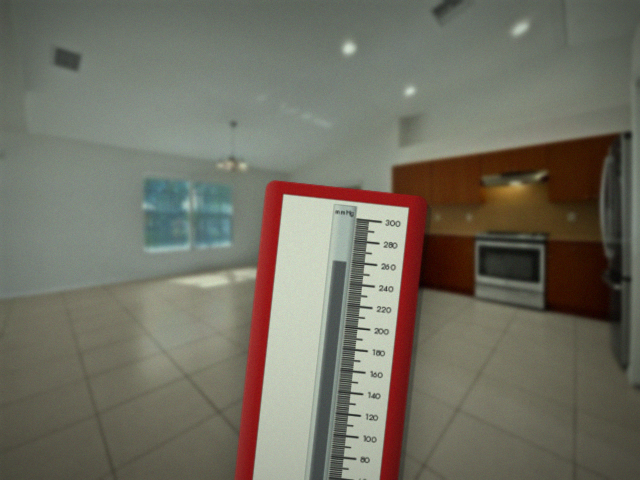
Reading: {"value": 260, "unit": "mmHg"}
